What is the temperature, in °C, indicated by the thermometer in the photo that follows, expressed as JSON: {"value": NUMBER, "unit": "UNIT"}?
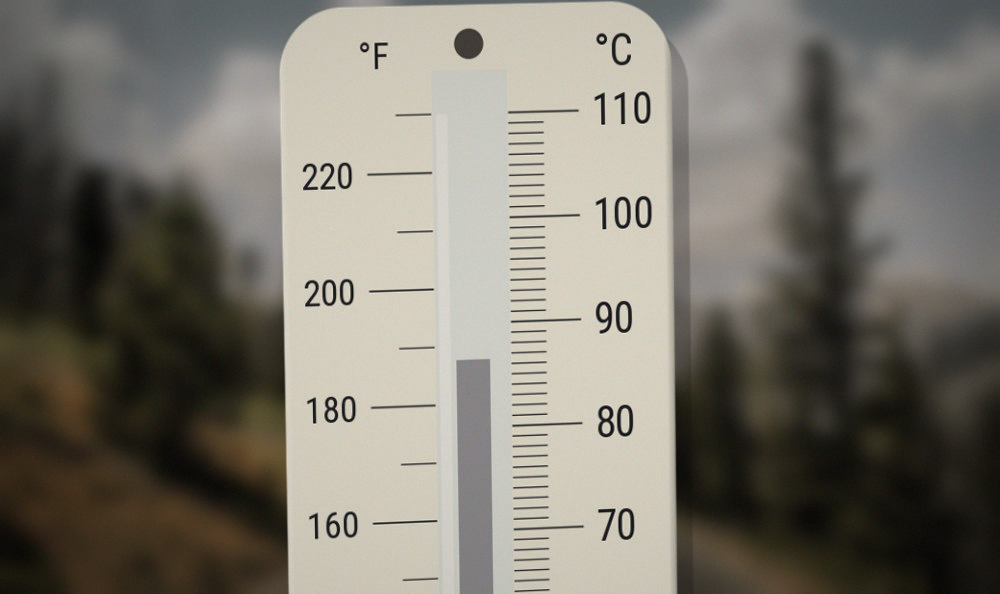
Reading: {"value": 86.5, "unit": "°C"}
